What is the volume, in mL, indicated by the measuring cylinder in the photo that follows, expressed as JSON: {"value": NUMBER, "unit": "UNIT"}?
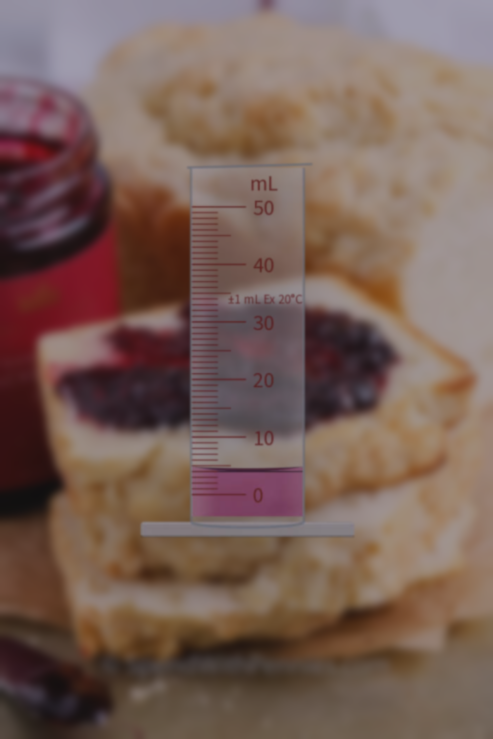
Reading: {"value": 4, "unit": "mL"}
